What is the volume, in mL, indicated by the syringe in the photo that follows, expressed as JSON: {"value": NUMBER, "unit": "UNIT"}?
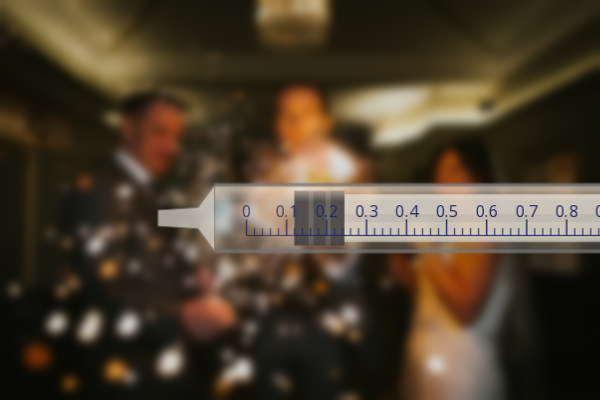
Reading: {"value": 0.12, "unit": "mL"}
